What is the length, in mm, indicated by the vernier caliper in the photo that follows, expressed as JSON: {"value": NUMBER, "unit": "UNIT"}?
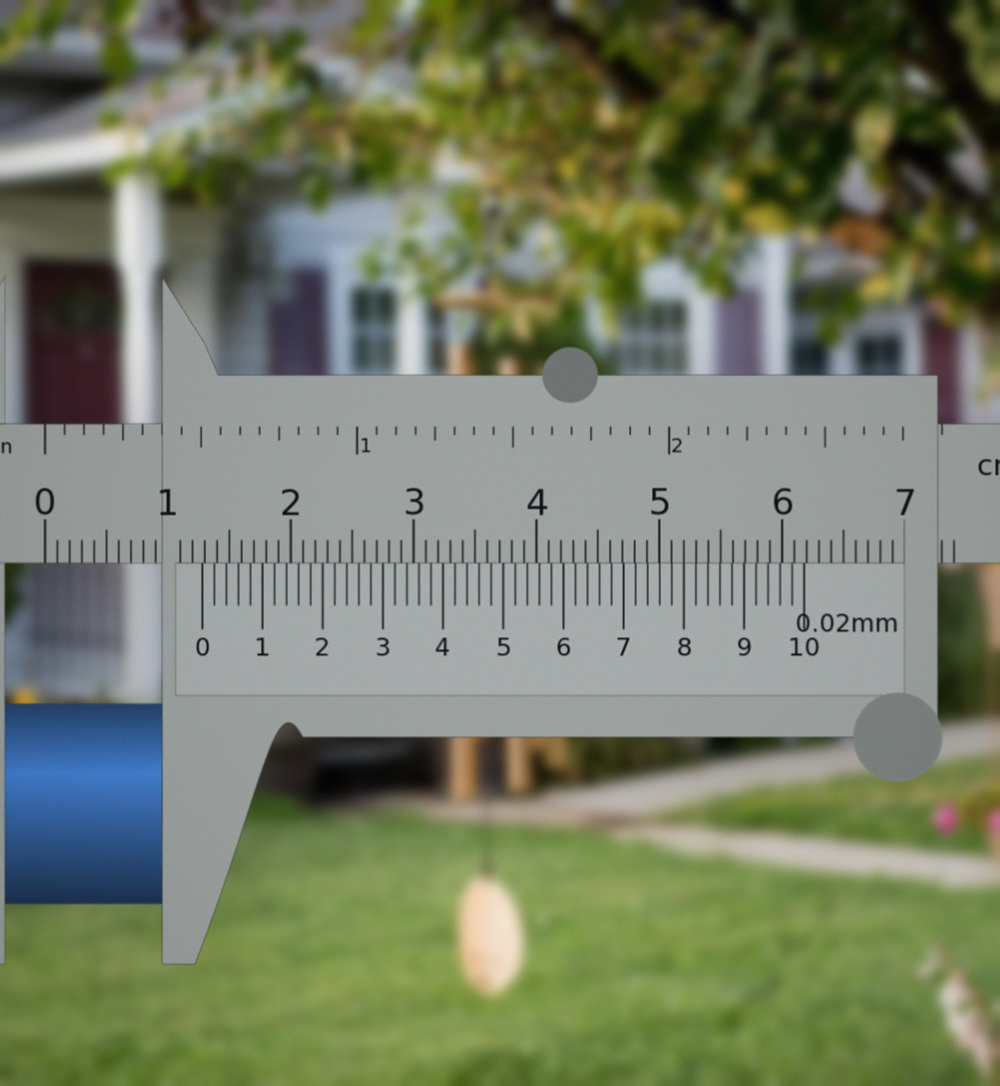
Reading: {"value": 12.8, "unit": "mm"}
